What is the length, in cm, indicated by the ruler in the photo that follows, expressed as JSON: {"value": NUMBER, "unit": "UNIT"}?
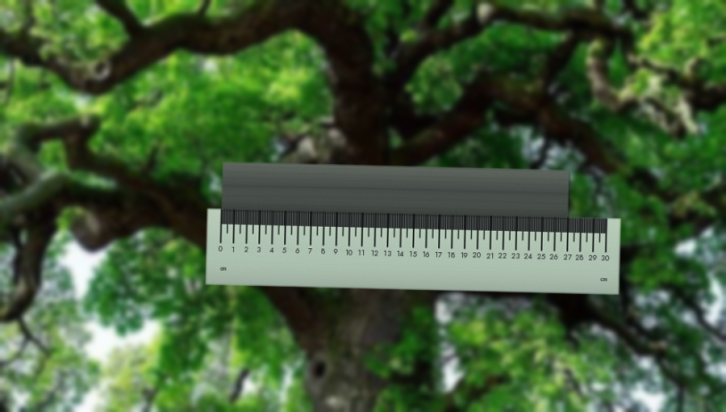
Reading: {"value": 27, "unit": "cm"}
